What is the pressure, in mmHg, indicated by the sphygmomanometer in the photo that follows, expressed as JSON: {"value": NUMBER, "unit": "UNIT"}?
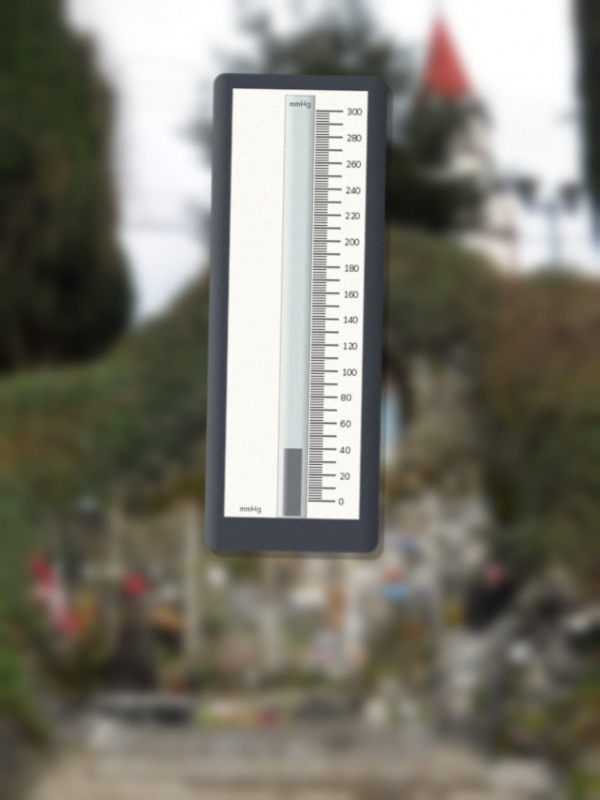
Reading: {"value": 40, "unit": "mmHg"}
